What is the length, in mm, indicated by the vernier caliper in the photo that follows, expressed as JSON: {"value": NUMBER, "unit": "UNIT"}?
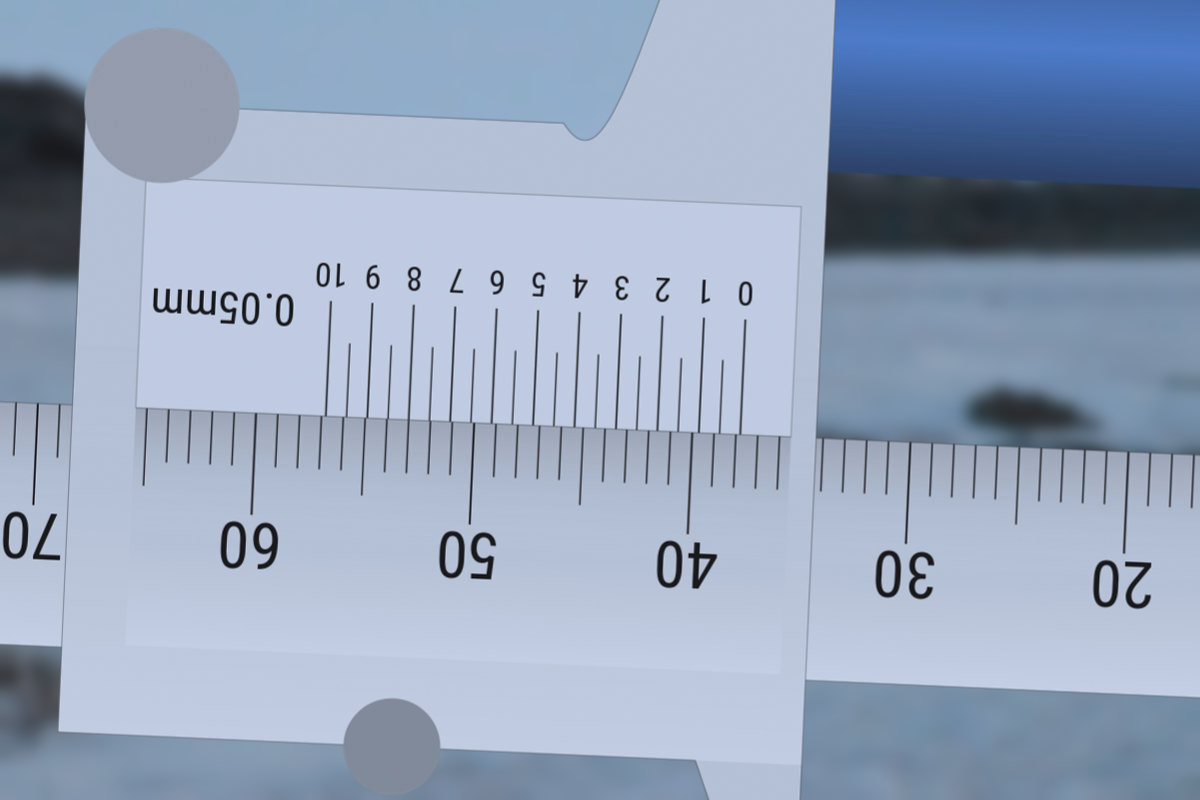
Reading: {"value": 37.80, "unit": "mm"}
